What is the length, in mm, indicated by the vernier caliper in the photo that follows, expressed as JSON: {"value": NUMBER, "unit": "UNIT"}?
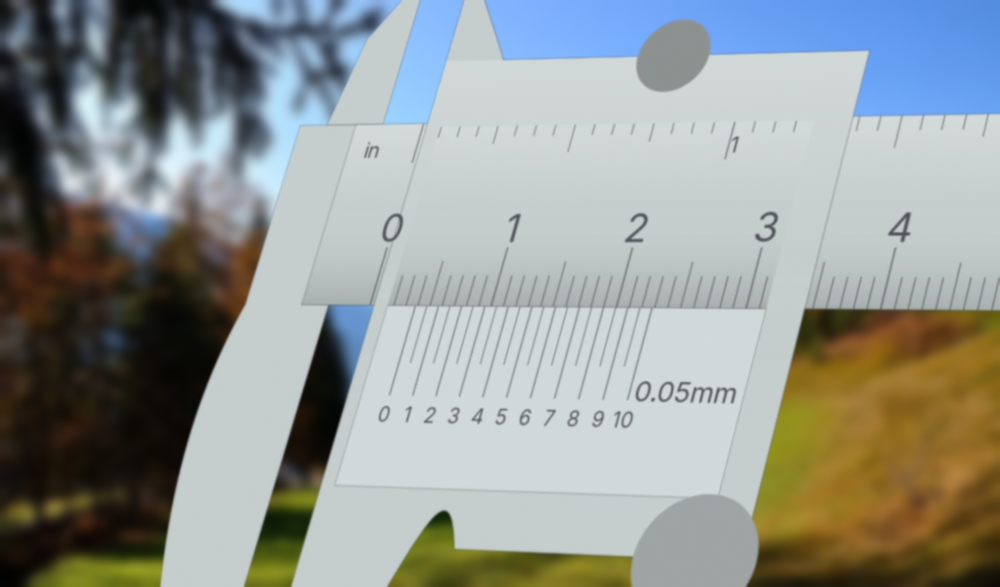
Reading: {"value": 3.8, "unit": "mm"}
